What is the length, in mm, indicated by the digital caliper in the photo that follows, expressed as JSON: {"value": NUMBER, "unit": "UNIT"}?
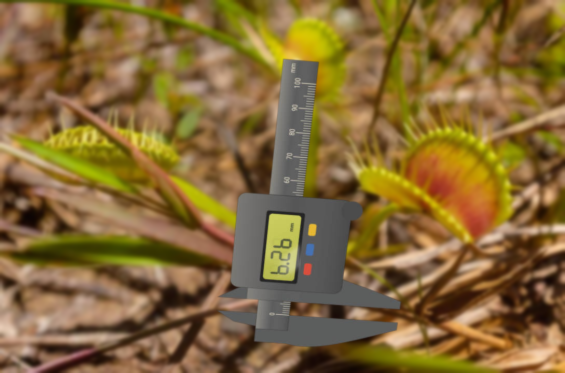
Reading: {"value": 6.26, "unit": "mm"}
